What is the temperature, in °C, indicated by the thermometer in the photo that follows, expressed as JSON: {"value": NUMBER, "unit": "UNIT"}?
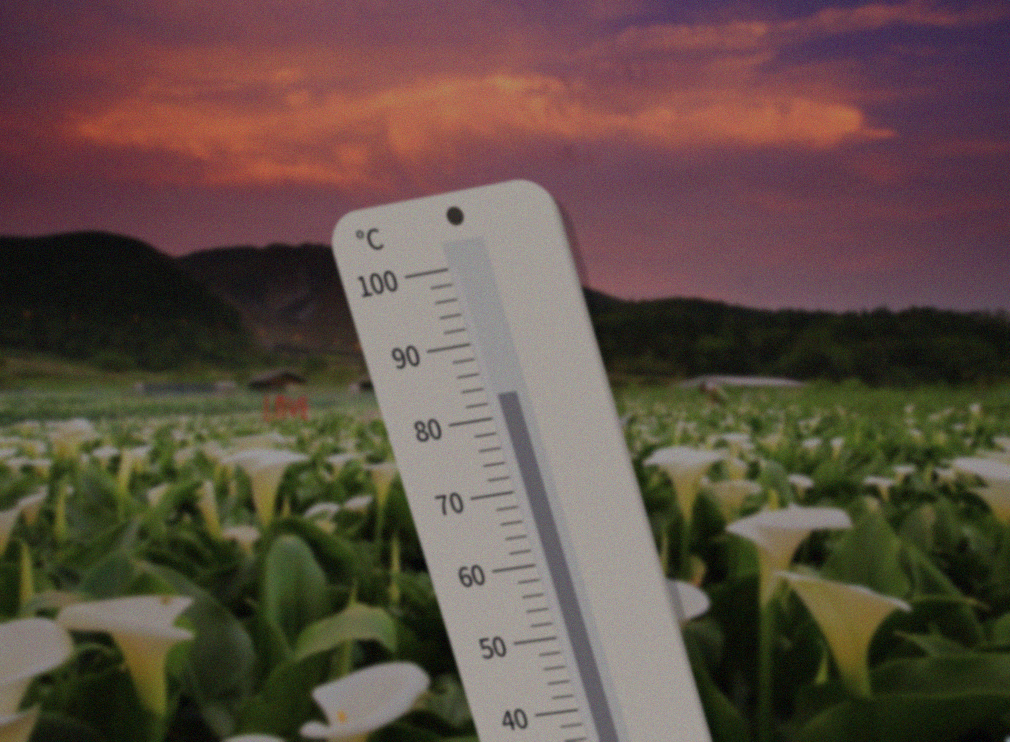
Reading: {"value": 83, "unit": "°C"}
